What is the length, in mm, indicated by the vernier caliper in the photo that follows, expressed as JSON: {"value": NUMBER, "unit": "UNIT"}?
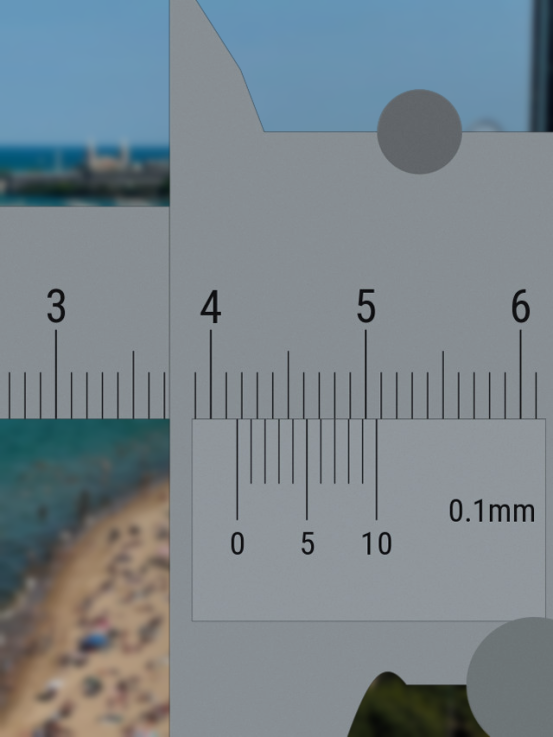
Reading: {"value": 41.7, "unit": "mm"}
